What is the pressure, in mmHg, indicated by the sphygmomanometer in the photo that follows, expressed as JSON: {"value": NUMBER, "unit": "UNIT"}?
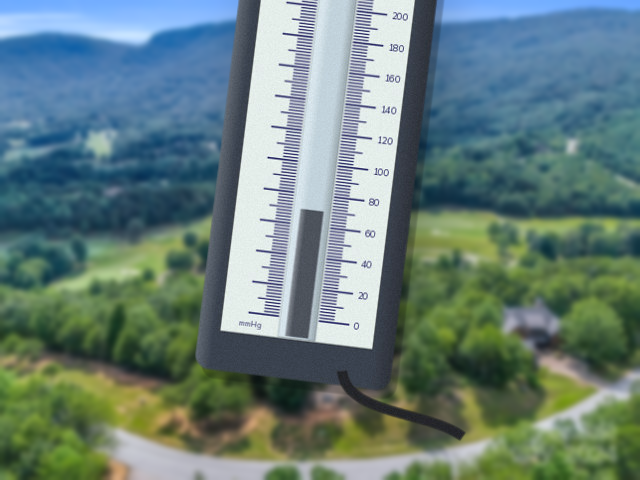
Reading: {"value": 70, "unit": "mmHg"}
